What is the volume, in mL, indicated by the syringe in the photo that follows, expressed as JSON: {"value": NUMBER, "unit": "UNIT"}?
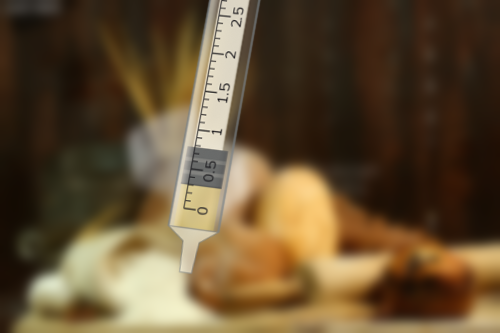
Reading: {"value": 0.3, "unit": "mL"}
